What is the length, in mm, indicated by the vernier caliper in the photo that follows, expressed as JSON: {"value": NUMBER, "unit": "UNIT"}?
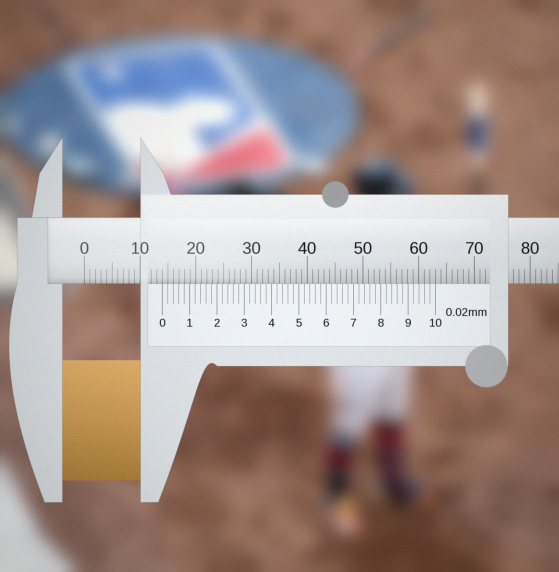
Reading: {"value": 14.0, "unit": "mm"}
